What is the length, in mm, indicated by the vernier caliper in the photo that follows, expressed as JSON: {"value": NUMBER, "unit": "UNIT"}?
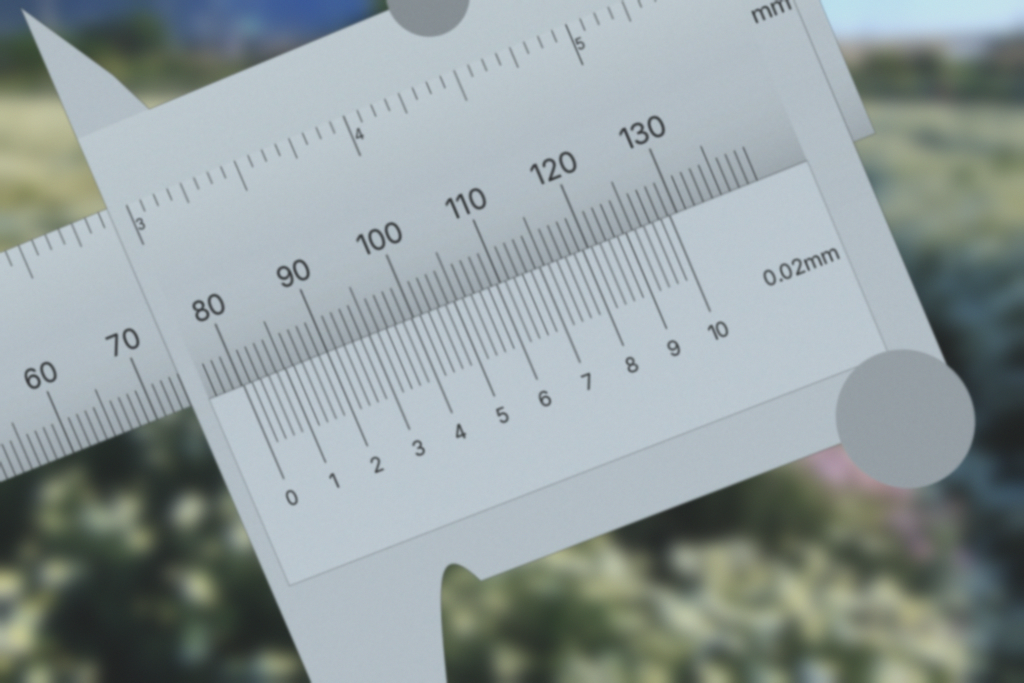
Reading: {"value": 80.2, "unit": "mm"}
